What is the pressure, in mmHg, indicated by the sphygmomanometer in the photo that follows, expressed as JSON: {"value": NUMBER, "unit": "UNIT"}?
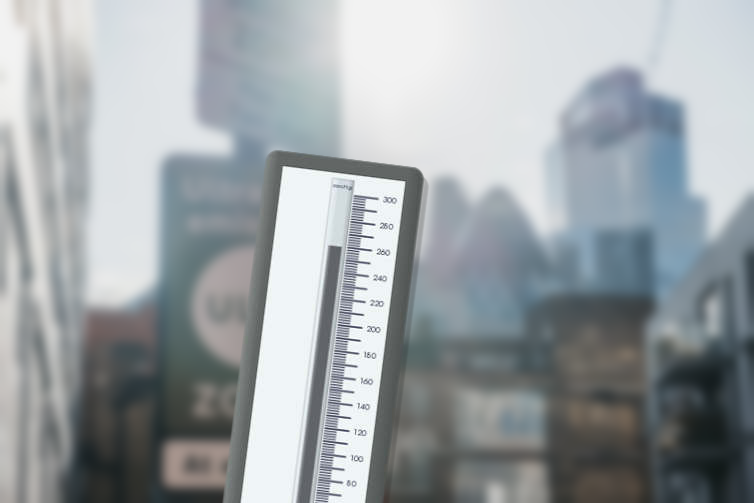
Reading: {"value": 260, "unit": "mmHg"}
